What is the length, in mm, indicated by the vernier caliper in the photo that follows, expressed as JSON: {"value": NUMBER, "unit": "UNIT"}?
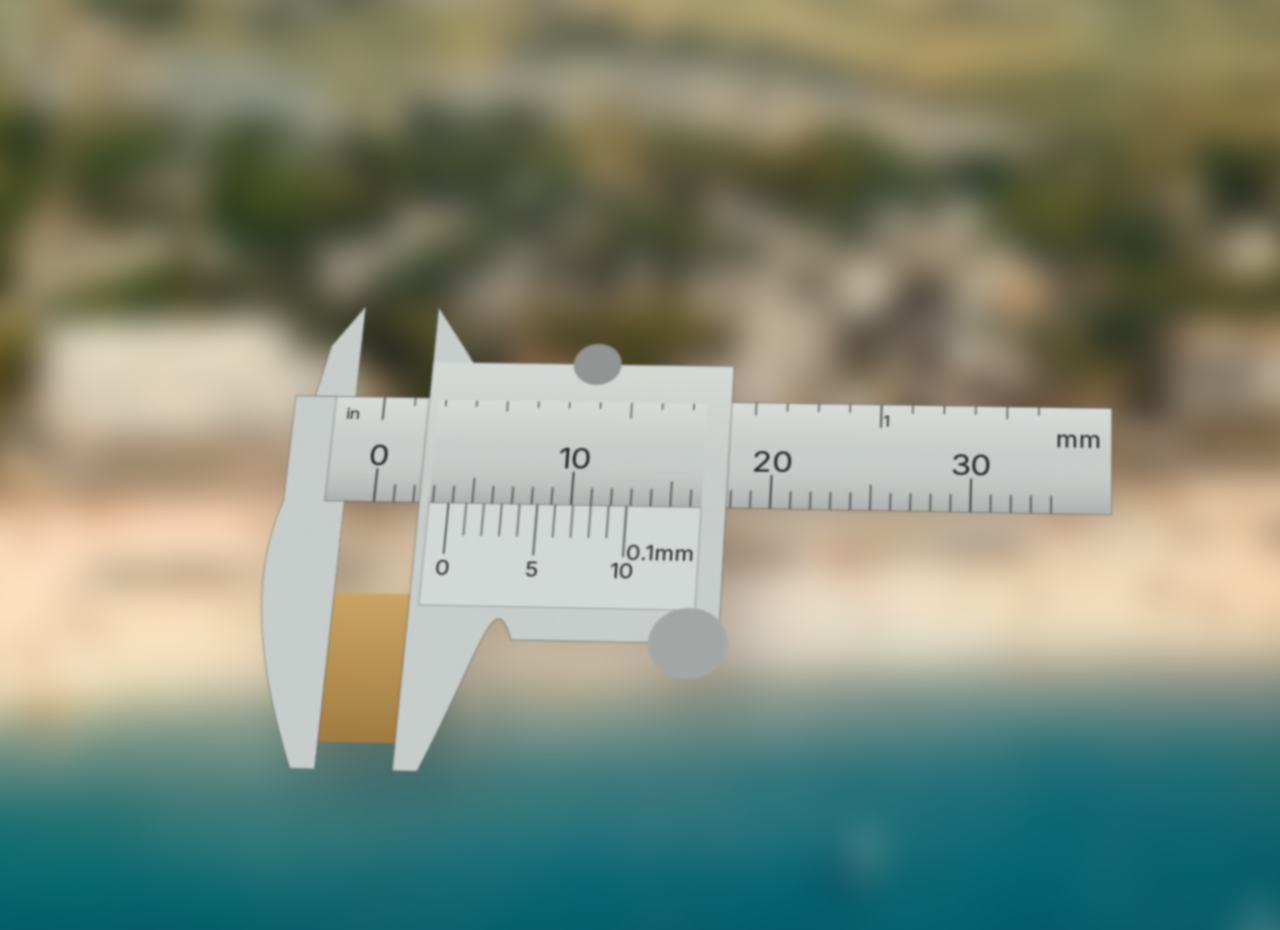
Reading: {"value": 3.8, "unit": "mm"}
